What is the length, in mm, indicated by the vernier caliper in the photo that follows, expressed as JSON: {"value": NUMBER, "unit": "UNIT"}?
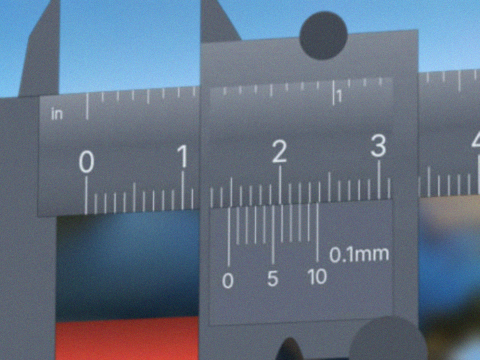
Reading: {"value": 14.8, "unit": "mm"}
